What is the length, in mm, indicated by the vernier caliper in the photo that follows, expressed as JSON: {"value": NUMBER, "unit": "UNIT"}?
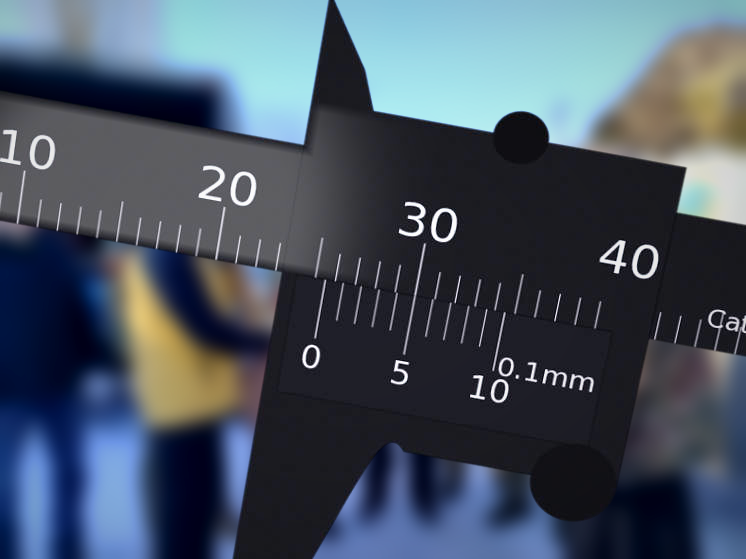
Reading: {"value": 25.5, "unit": "mm"}
